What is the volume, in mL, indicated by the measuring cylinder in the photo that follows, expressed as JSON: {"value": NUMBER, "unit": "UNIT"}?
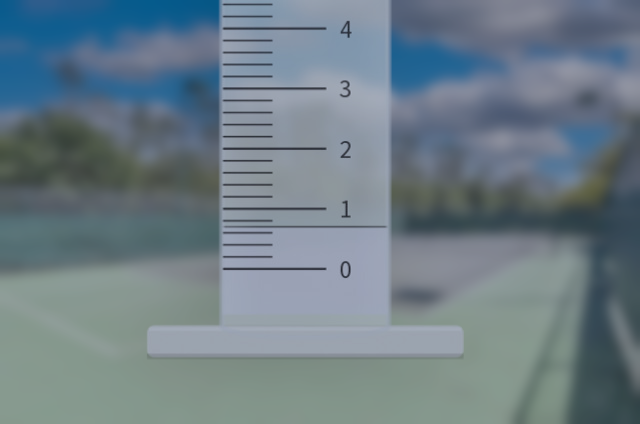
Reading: {"value": 0.7, "unit": "mL"}
